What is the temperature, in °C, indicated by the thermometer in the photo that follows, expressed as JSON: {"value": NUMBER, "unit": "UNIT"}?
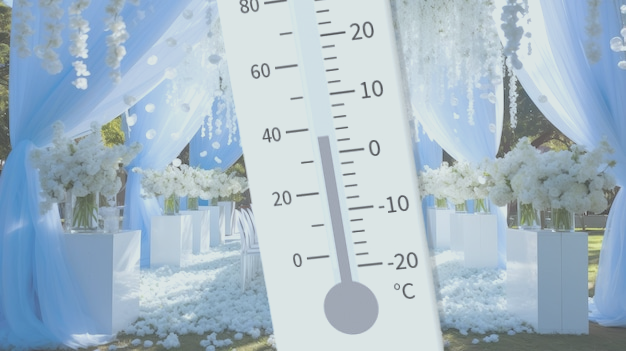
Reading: {"value": 3, "unit": "°C"}
